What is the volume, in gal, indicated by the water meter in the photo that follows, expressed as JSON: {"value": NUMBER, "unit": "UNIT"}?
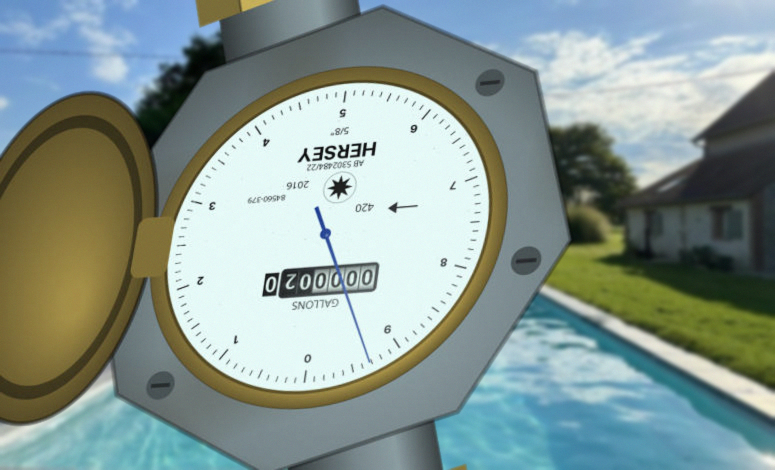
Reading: {"value": 19.3, "unit": "gal"}
